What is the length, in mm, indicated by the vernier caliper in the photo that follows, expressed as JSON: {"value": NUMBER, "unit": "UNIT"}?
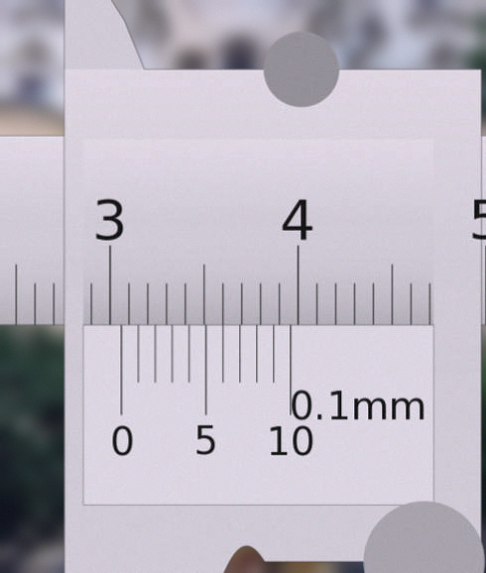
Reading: {"value": 30.6, "unit": "mm"}
